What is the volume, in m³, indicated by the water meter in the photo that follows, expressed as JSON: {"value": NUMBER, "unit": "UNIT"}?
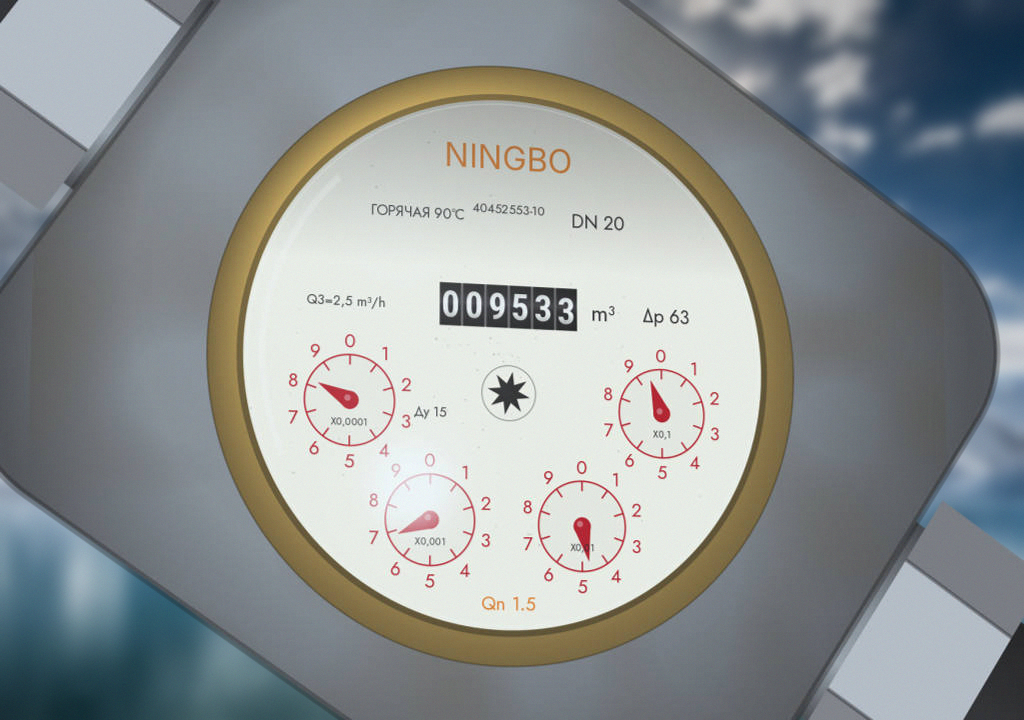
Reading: {"value": 9532.9468, "unit": "m³"}
